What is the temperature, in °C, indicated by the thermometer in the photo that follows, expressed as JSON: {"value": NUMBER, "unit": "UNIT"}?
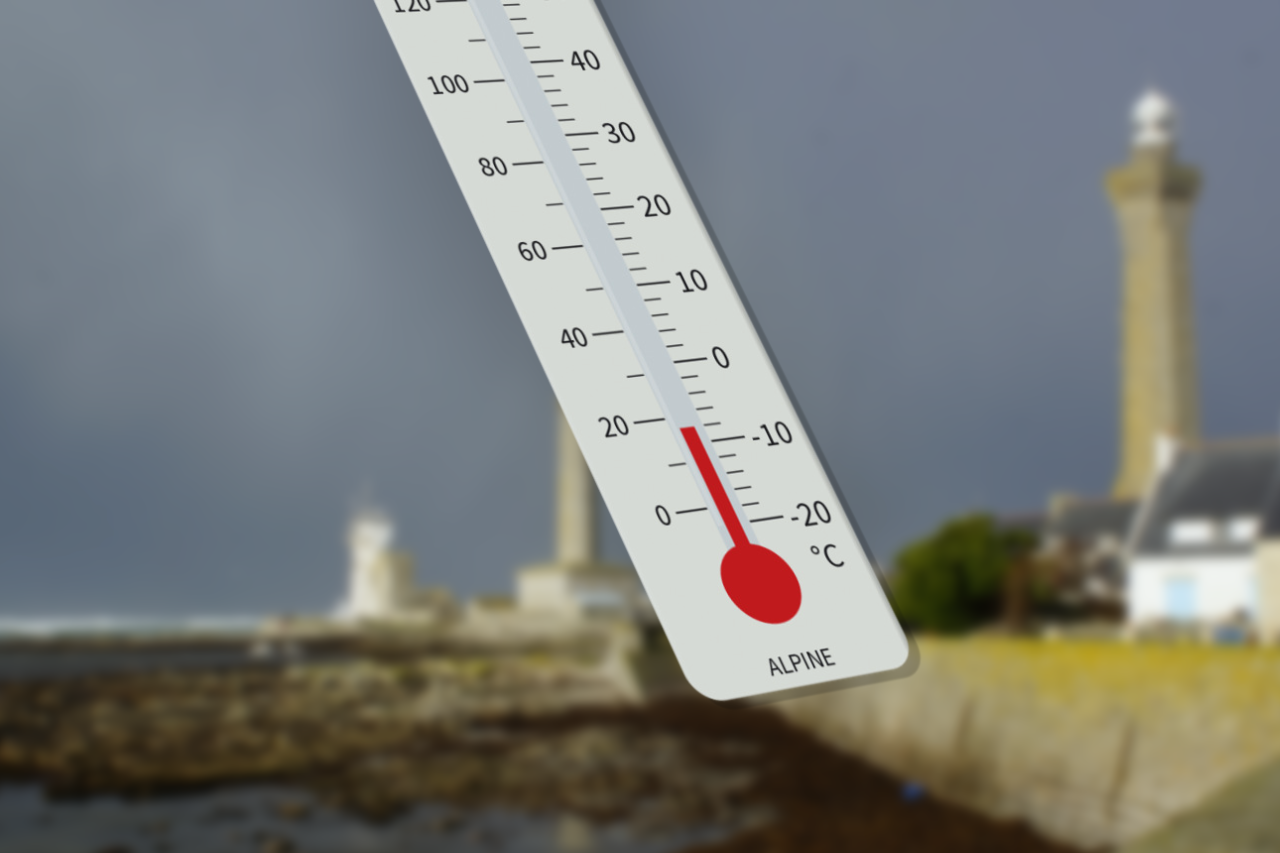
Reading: {"value": -8, "unit": "°C"}
